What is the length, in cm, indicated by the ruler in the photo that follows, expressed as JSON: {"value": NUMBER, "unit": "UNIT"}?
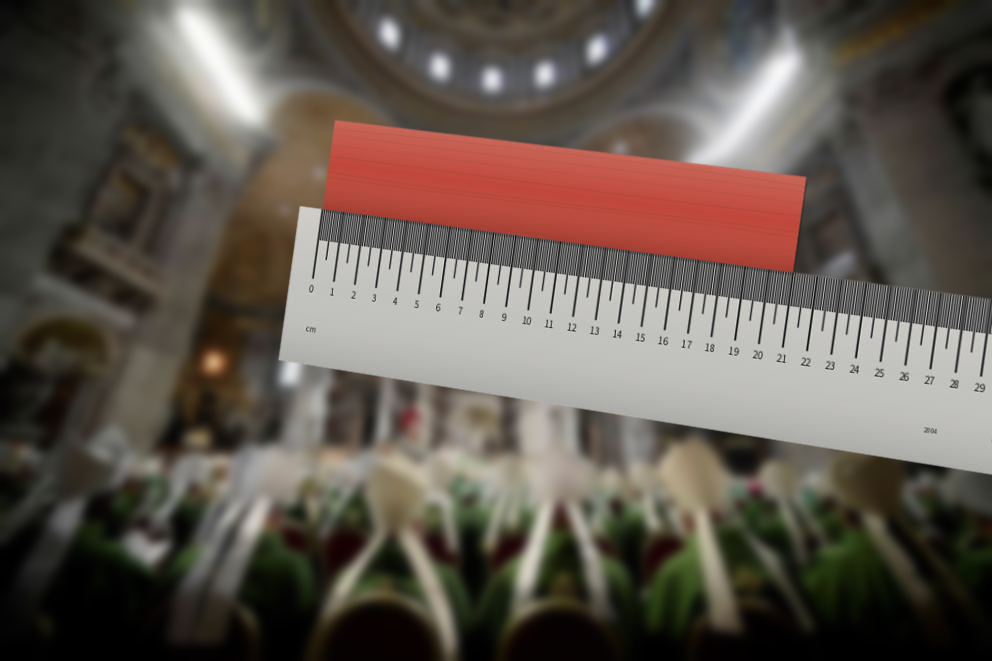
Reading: {"value": 21, "unit": "cm"}
